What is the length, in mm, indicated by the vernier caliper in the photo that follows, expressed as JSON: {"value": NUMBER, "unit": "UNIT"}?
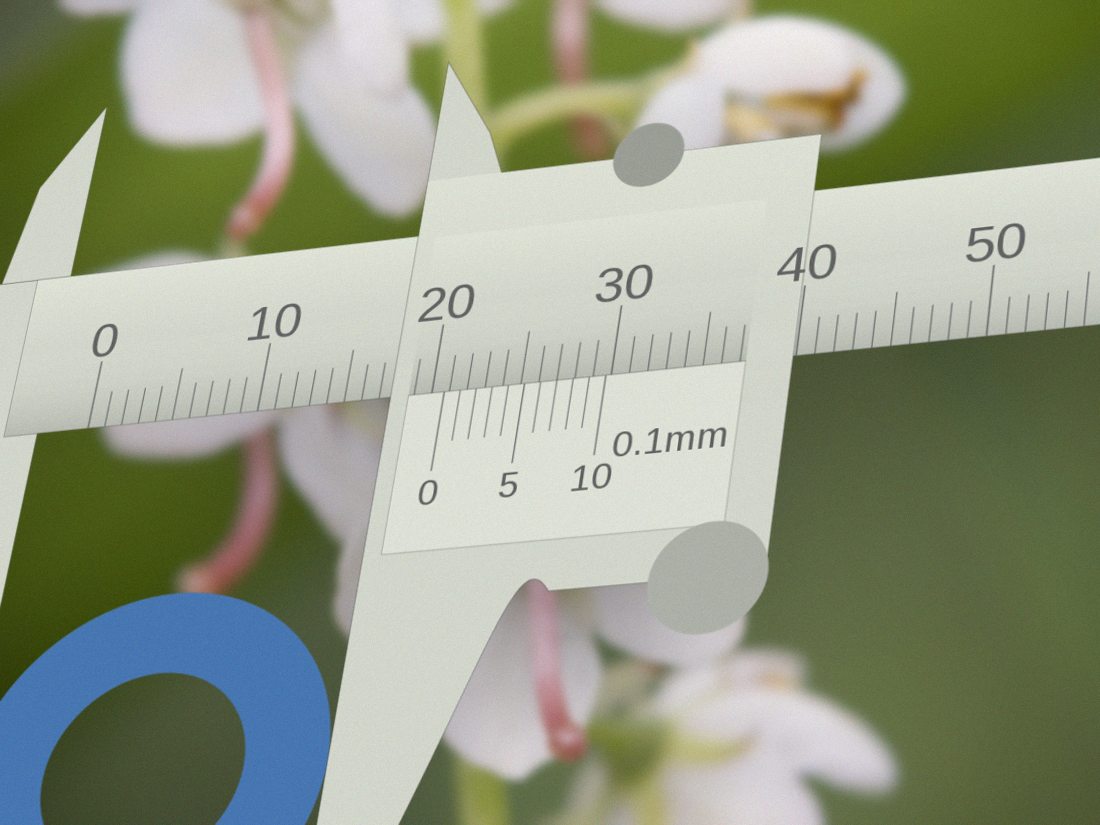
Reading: {"value": 20.7, "unit": "mm"}
